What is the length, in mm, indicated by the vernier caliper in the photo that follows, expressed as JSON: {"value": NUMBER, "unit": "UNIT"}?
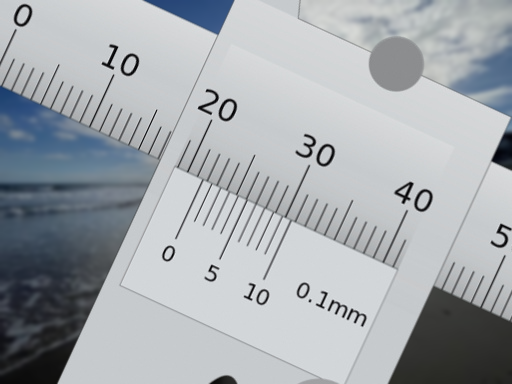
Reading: {"value": 21.6, "unit": "mm"}
